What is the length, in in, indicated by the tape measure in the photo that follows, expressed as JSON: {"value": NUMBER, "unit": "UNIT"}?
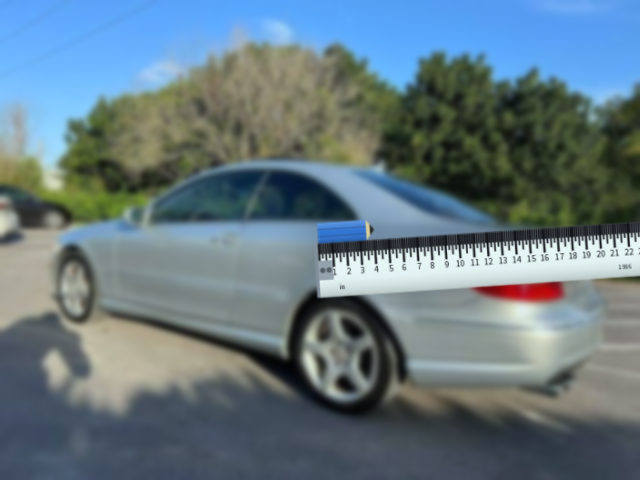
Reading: {"value": 4, "unit": "in"}
